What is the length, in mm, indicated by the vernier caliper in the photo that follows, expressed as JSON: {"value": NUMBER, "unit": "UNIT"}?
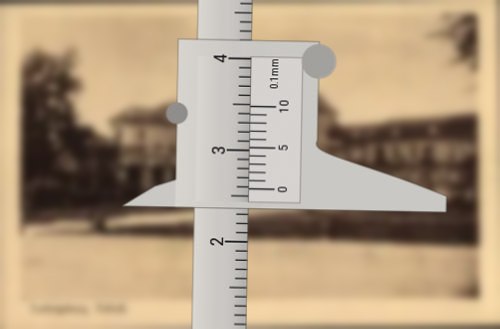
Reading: {"value": 25.8, "unit": "mm"}
